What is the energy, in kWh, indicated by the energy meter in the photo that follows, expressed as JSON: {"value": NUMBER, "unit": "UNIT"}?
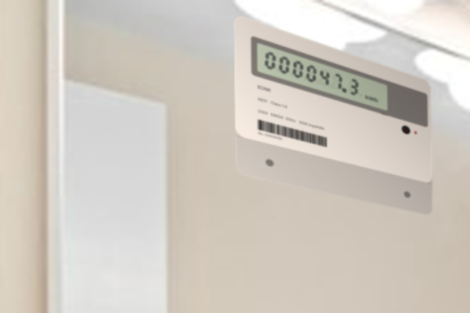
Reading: {"value": 47.3, "unit": "kWh"}
